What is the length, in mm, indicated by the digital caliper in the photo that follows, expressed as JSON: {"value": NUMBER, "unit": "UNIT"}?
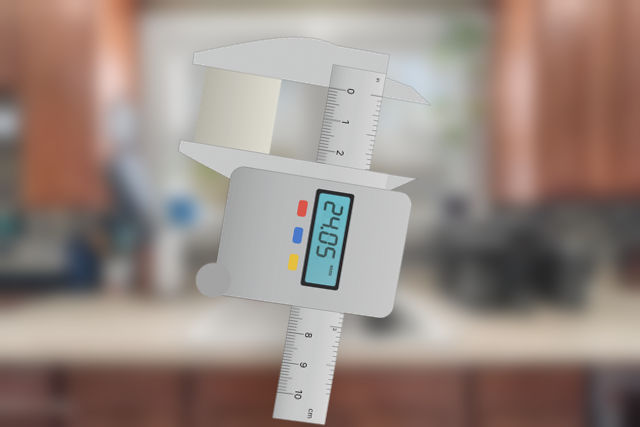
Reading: {"value": 24.05, "unit": "mm"}
